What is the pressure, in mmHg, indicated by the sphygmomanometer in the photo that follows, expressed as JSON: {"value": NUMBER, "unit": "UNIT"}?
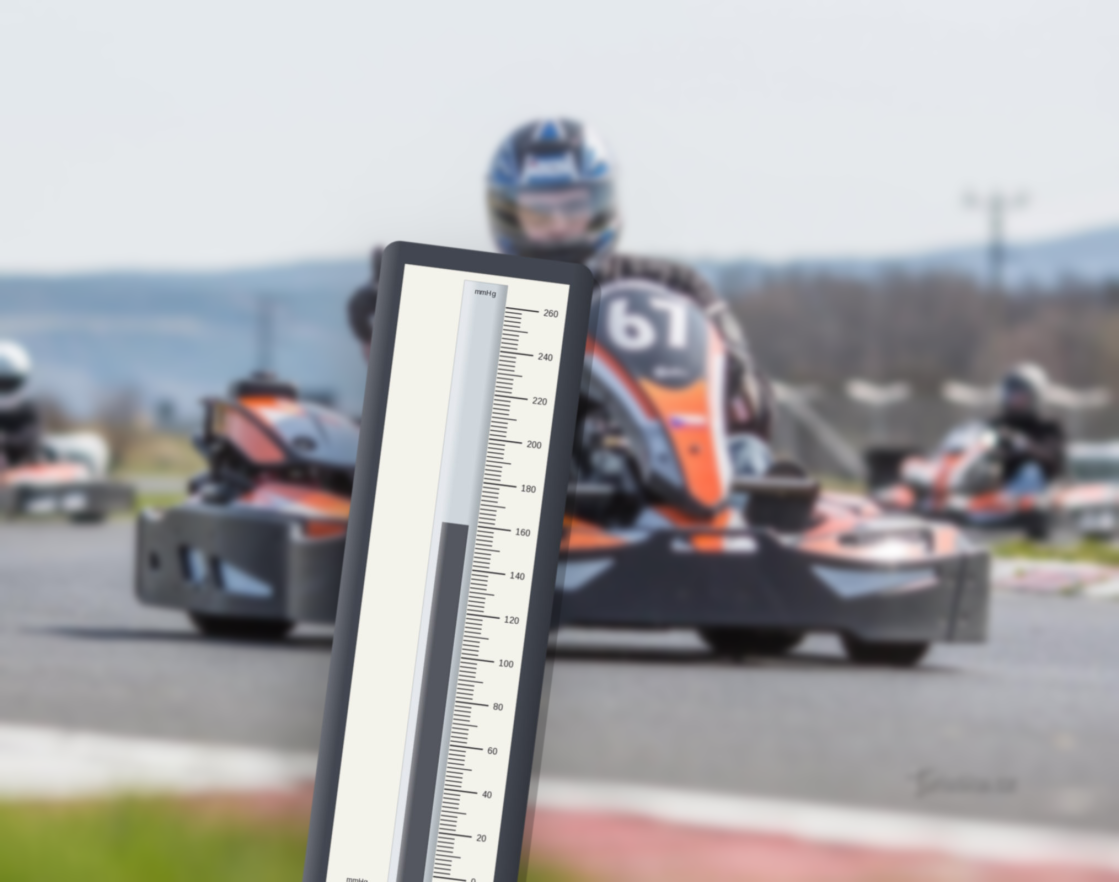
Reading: {"value": 160, "unit": "mmHg"}
